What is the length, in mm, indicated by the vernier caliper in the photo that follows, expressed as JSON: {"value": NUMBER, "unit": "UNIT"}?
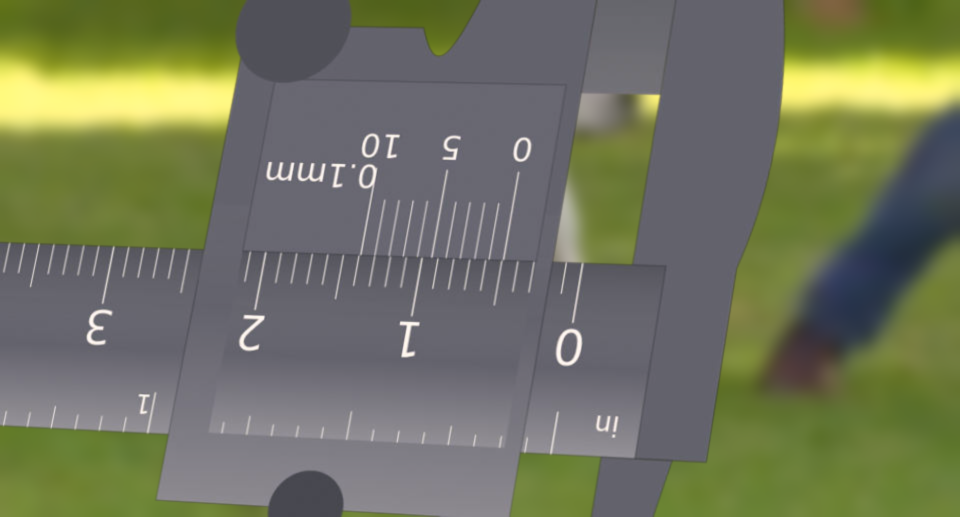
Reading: {"value": 4.9, "unit": "mm"}
